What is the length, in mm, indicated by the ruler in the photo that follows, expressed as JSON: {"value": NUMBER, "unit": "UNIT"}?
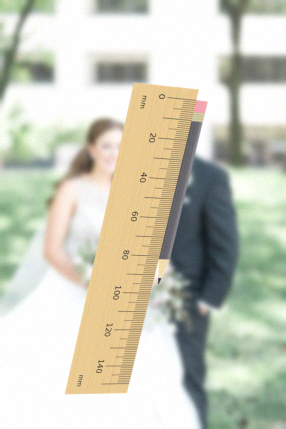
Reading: {"value": 95, "unit": "mm"}
